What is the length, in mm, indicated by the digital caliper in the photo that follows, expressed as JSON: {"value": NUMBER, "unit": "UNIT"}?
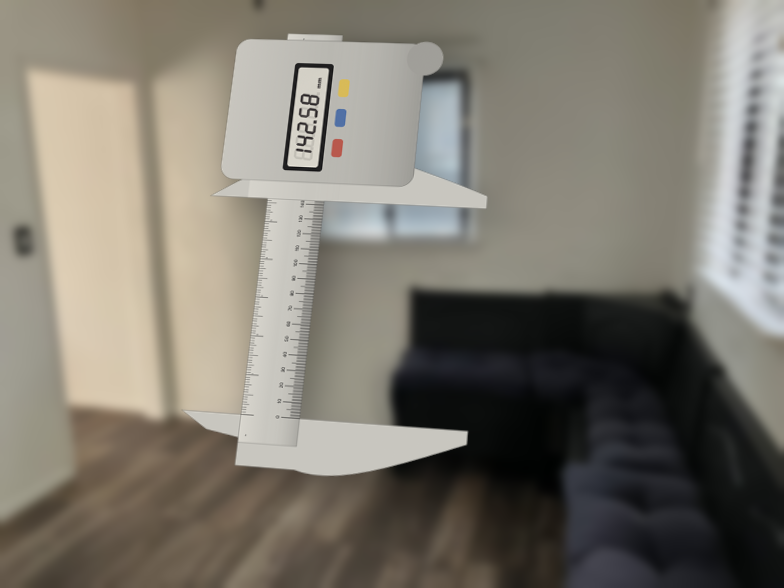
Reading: {"value": 142.58, "unit": "mm"}
